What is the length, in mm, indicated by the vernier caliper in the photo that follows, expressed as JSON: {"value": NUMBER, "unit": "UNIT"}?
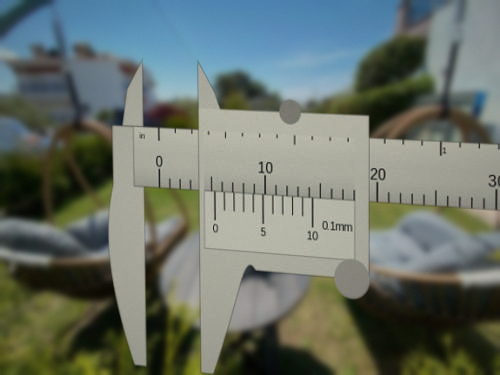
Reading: {"value": 5.3, "unit": "mm"}
